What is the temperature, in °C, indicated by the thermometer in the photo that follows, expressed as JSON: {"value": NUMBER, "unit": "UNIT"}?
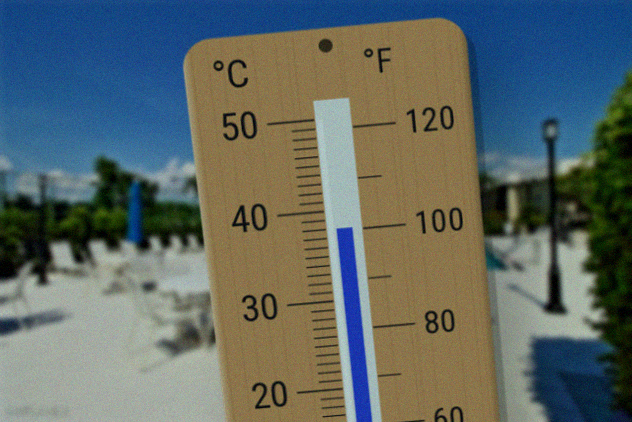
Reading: {"value": 38, "unit": "°C"}
